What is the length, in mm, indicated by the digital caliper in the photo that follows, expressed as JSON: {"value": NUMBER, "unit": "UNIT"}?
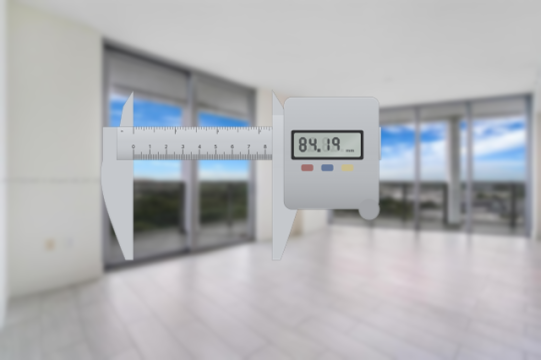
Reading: {"value": 84.19, "unit": "mm"}
